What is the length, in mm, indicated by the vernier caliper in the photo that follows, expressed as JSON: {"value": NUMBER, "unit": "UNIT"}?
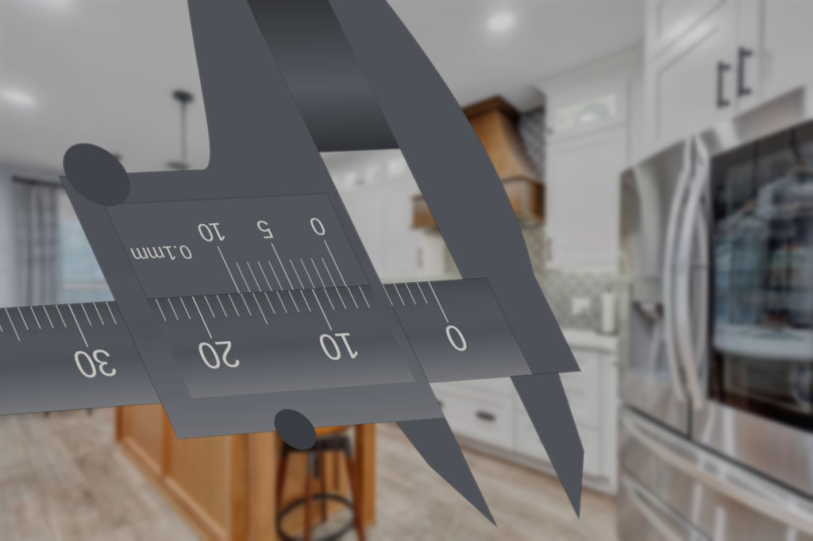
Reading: {"value": 7.1, "unit": "mm"}
